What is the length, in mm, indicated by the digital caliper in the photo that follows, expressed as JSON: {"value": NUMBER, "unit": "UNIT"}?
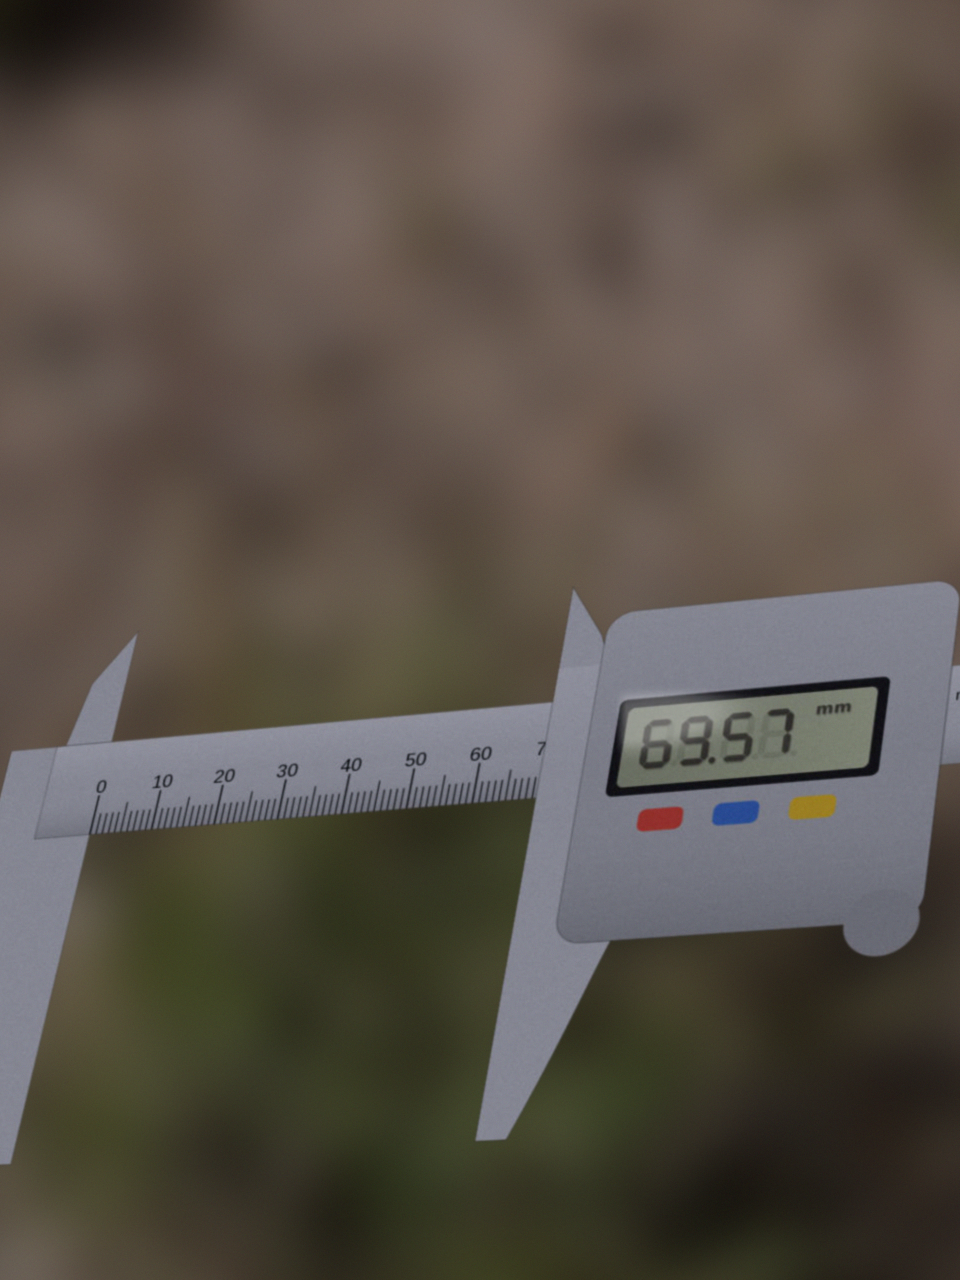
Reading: {"value": 69.57, "unit": "mm"}
